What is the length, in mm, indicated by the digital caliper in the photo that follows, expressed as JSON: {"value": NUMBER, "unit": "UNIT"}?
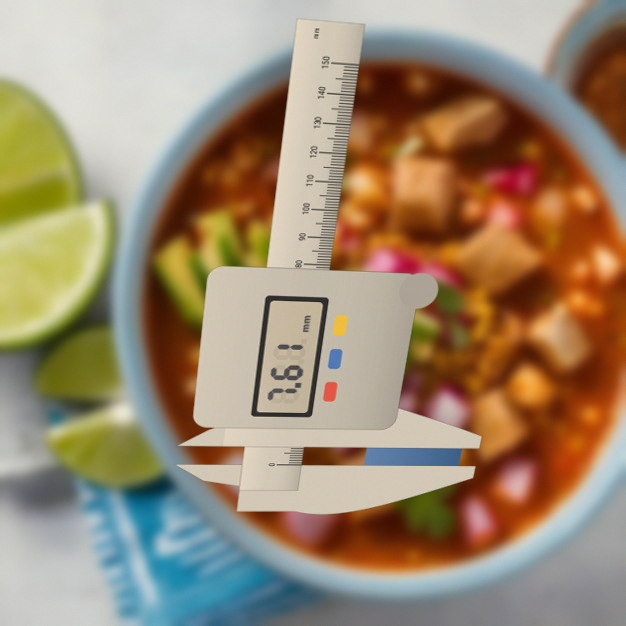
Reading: {"value": 7.61, "unit": "mm"}
